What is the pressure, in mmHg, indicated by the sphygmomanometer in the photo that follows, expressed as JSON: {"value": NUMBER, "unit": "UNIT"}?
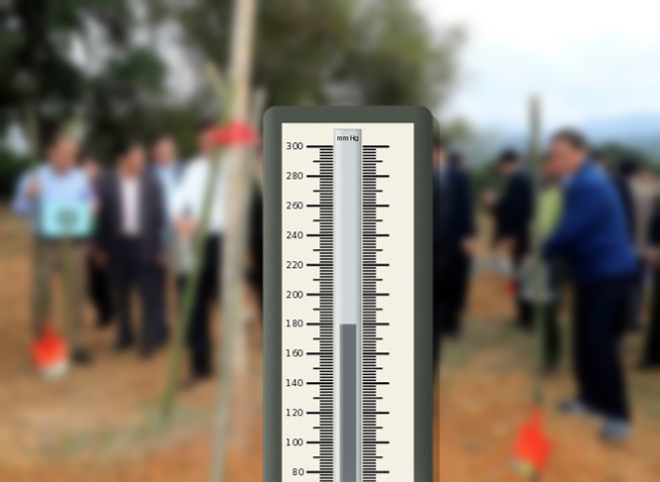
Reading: {"value": 180, "unit": "mmHg"}
